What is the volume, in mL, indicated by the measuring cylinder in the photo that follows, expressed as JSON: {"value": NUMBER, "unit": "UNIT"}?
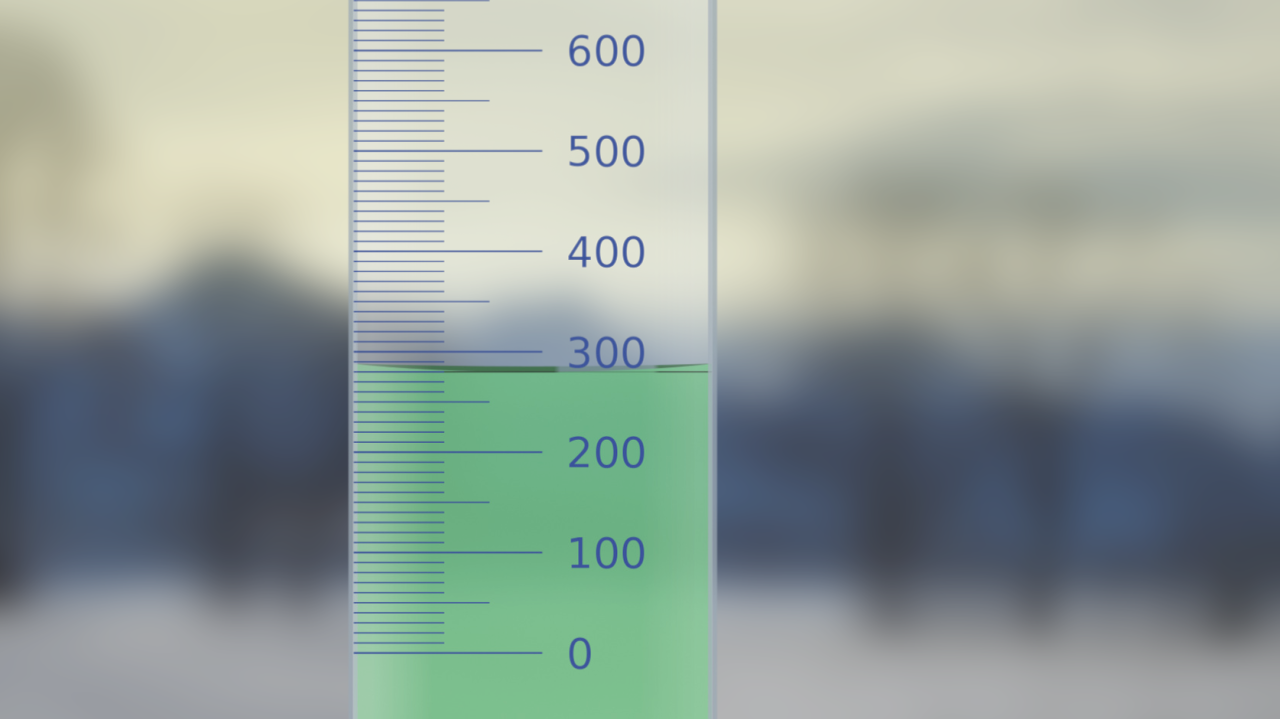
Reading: {"value": 280, "unit": "mL"}
